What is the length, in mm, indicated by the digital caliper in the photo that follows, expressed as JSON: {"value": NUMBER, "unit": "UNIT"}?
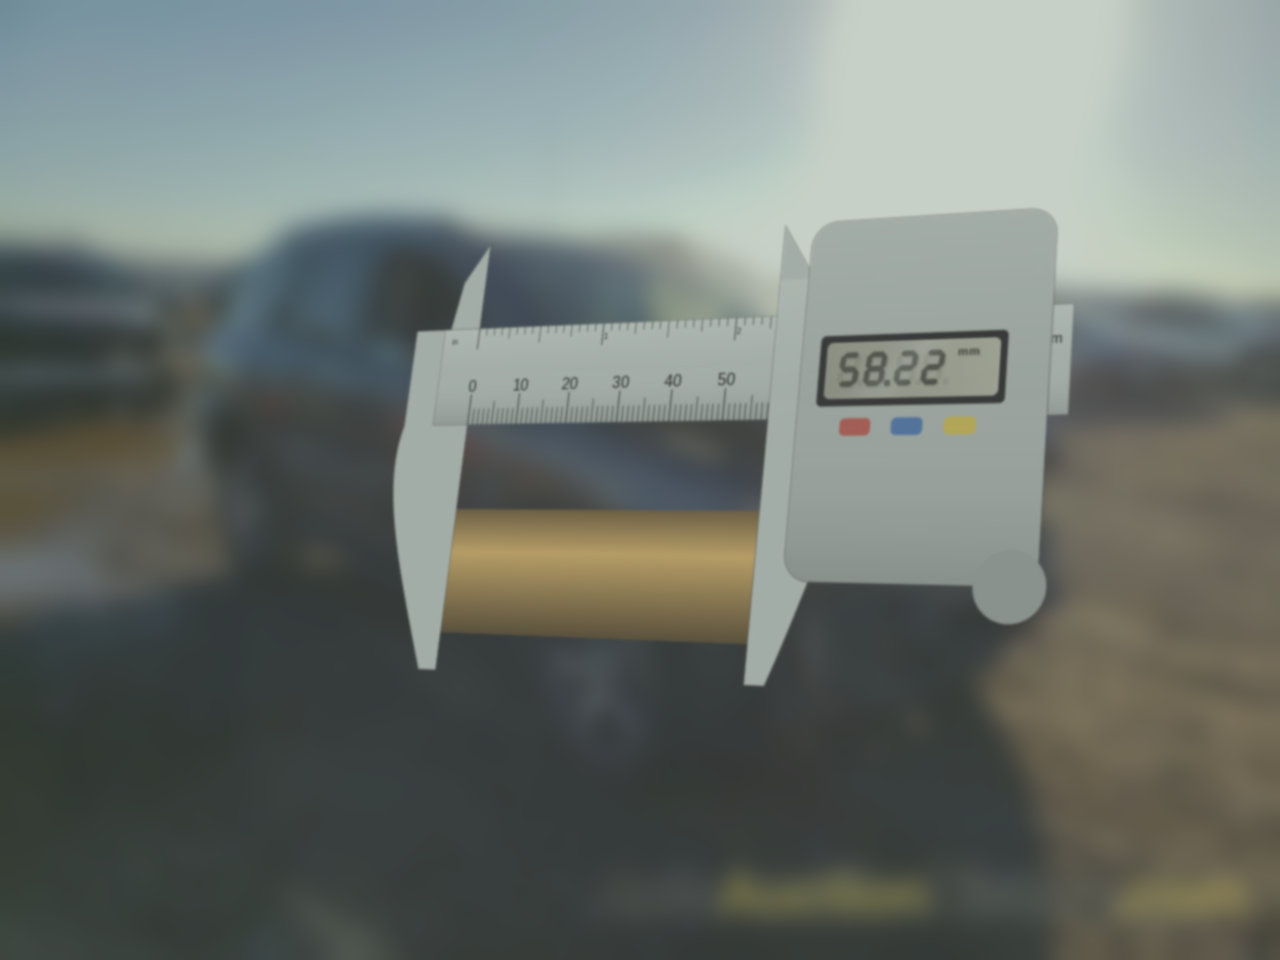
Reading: {"value": 58.22, "unit": "mm"}
